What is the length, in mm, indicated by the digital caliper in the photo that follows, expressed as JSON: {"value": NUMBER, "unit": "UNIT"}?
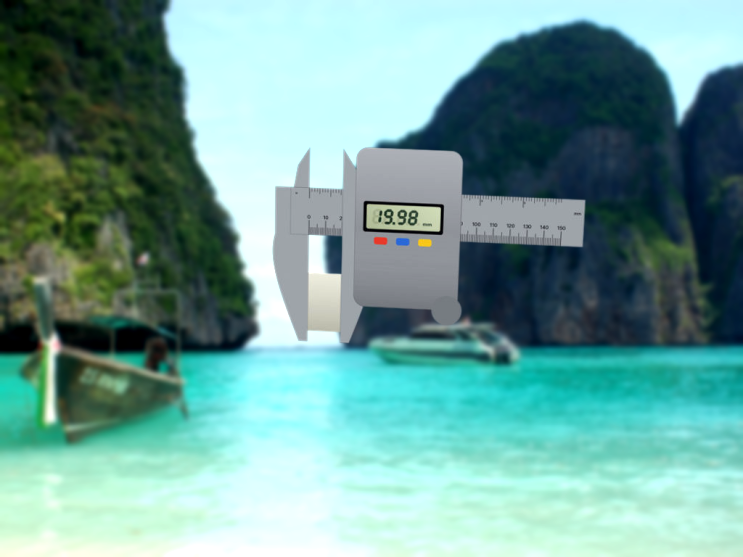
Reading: {"value": 19.98, "unit": "mm"}
